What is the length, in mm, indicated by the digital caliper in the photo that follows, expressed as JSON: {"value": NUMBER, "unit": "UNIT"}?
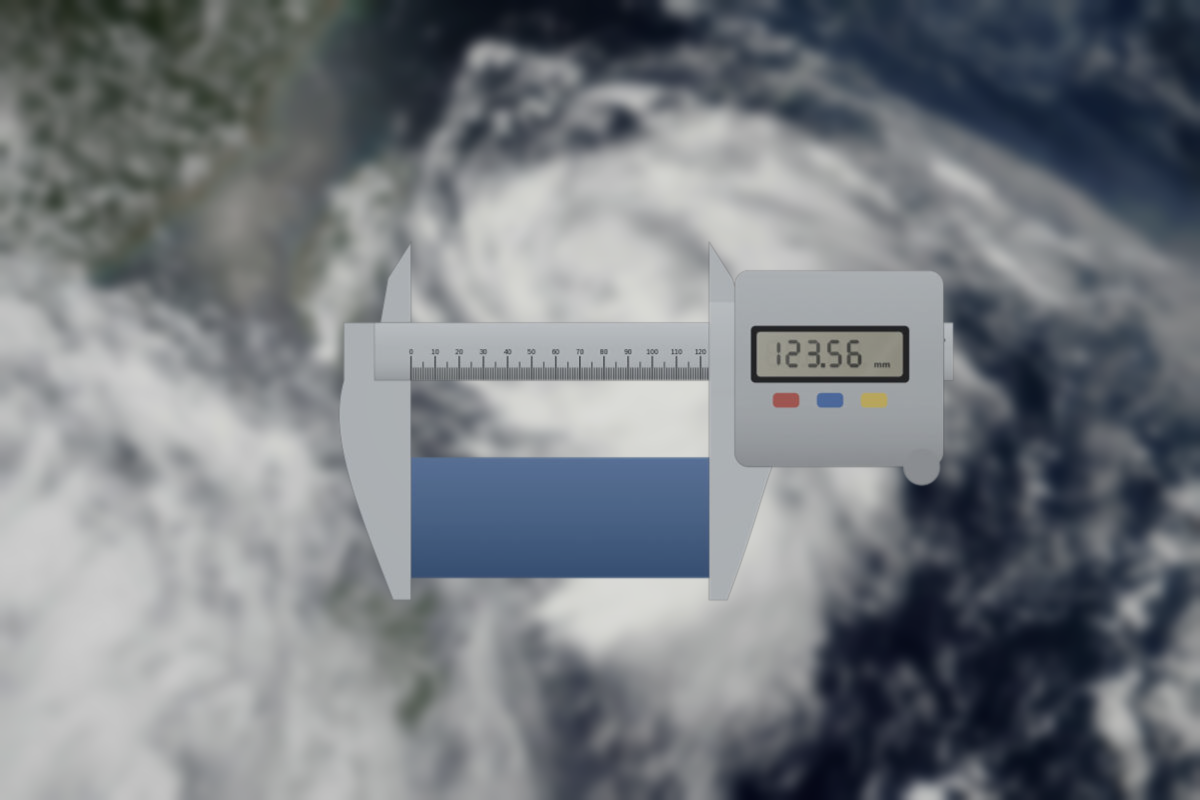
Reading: {"value": 123.56, "unit": "mm"}
